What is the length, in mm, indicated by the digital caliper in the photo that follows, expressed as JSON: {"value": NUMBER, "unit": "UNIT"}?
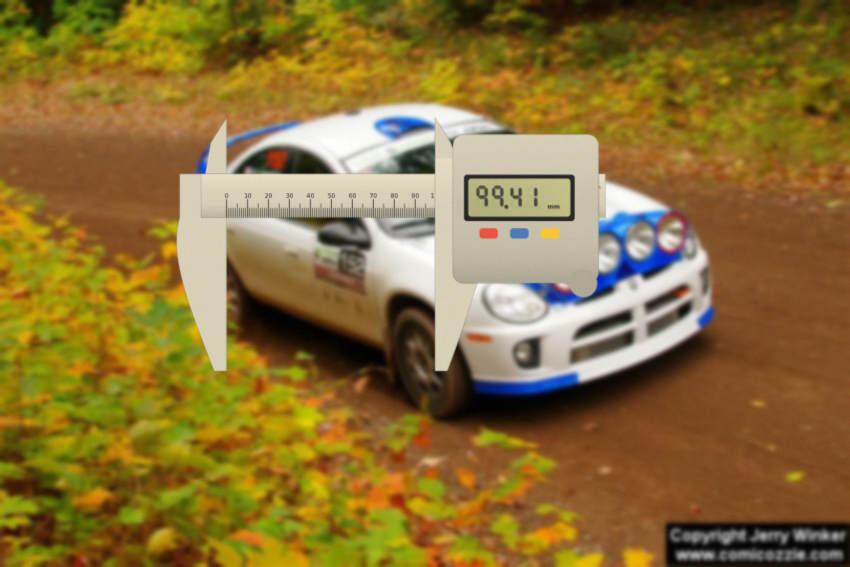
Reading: {"value": 99.41, "unit": "mm"}
